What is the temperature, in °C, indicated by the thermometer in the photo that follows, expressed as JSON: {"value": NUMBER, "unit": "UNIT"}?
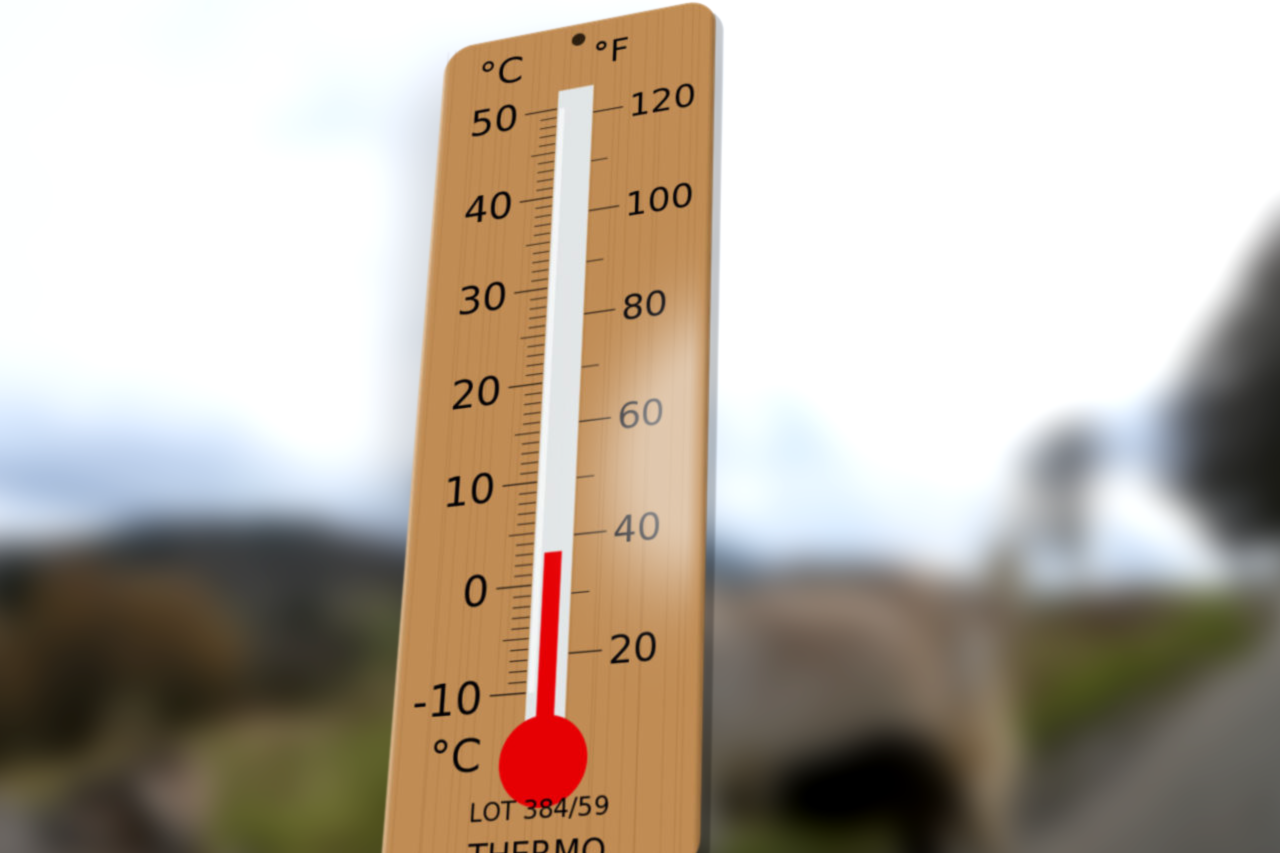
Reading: {"value": 3, "unit": "°C"}
